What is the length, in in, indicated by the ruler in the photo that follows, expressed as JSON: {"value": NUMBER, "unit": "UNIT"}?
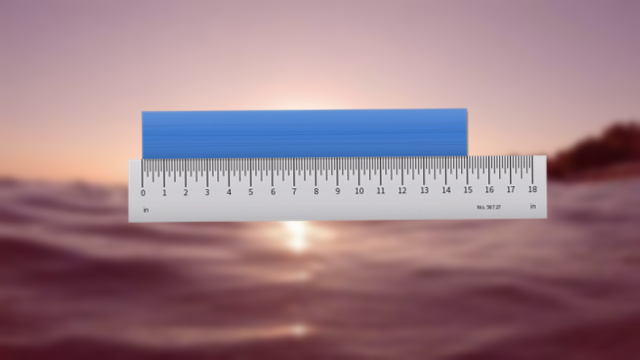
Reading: {"value": 15, "unit": "in"}
